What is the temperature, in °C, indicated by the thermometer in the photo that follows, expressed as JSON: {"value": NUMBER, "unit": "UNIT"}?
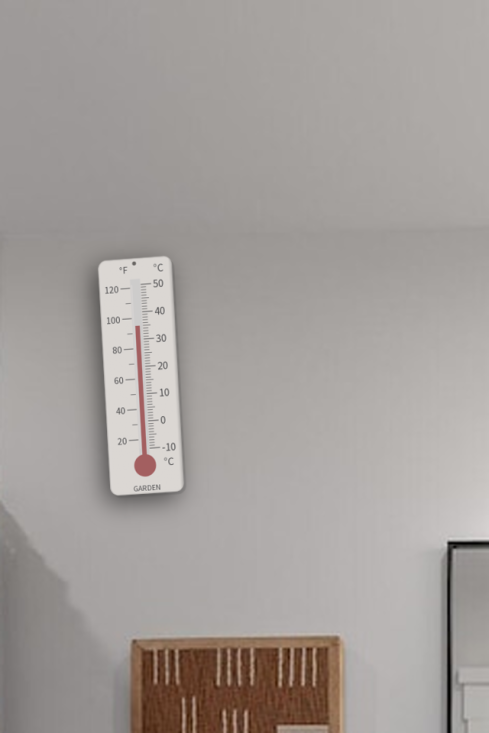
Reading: {"value": 35, "unit": "°C"}
